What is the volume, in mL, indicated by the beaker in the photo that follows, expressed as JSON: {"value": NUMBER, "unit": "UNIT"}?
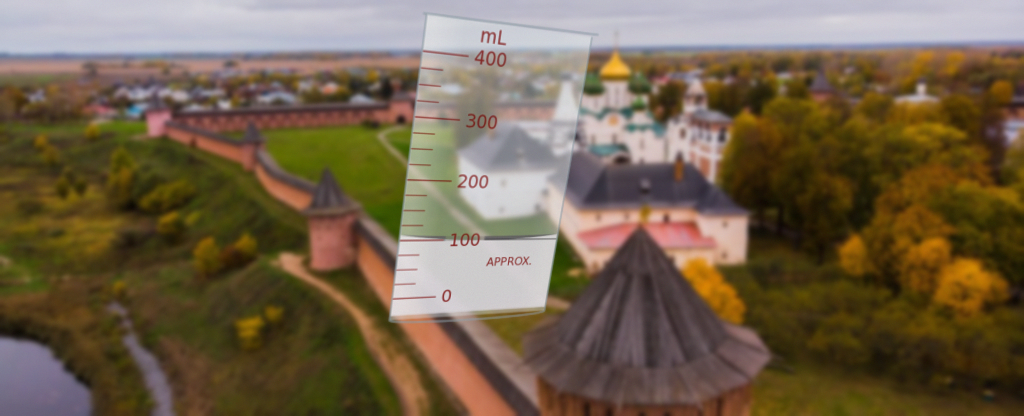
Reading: {"value": 100, "unit": "mL"}
